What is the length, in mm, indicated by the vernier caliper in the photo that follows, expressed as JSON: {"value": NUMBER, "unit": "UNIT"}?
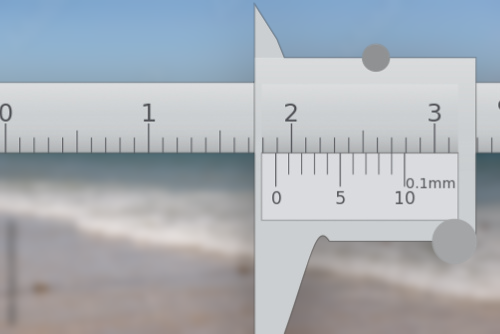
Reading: {"value": 18.9, "unit": "mm"}
